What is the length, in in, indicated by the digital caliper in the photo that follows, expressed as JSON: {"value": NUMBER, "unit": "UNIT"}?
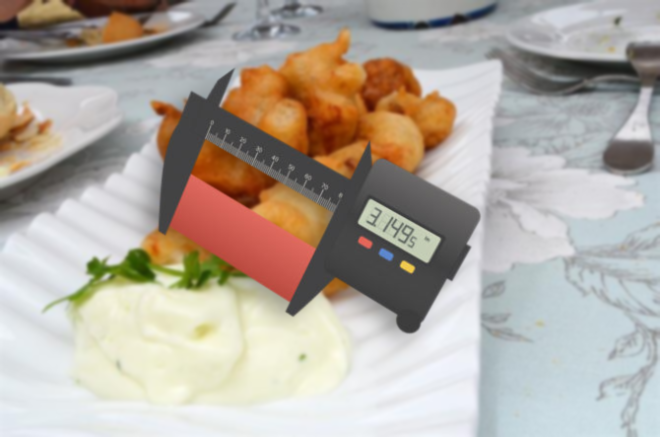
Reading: {"value": 3.1495, "unit": "in"}
